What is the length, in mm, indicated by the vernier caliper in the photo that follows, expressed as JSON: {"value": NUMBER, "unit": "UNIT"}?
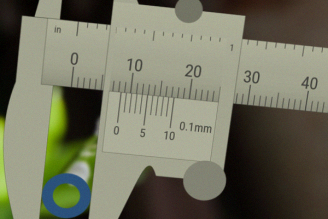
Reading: {"value": 8.4, "unit": "mm"}
